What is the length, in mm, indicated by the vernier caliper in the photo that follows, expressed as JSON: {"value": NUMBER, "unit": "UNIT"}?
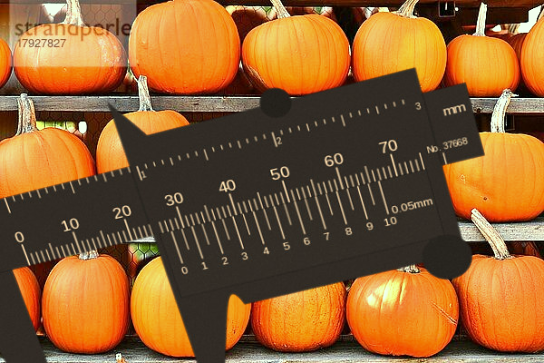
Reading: {"value": 27.6, "unit": "mm"}
